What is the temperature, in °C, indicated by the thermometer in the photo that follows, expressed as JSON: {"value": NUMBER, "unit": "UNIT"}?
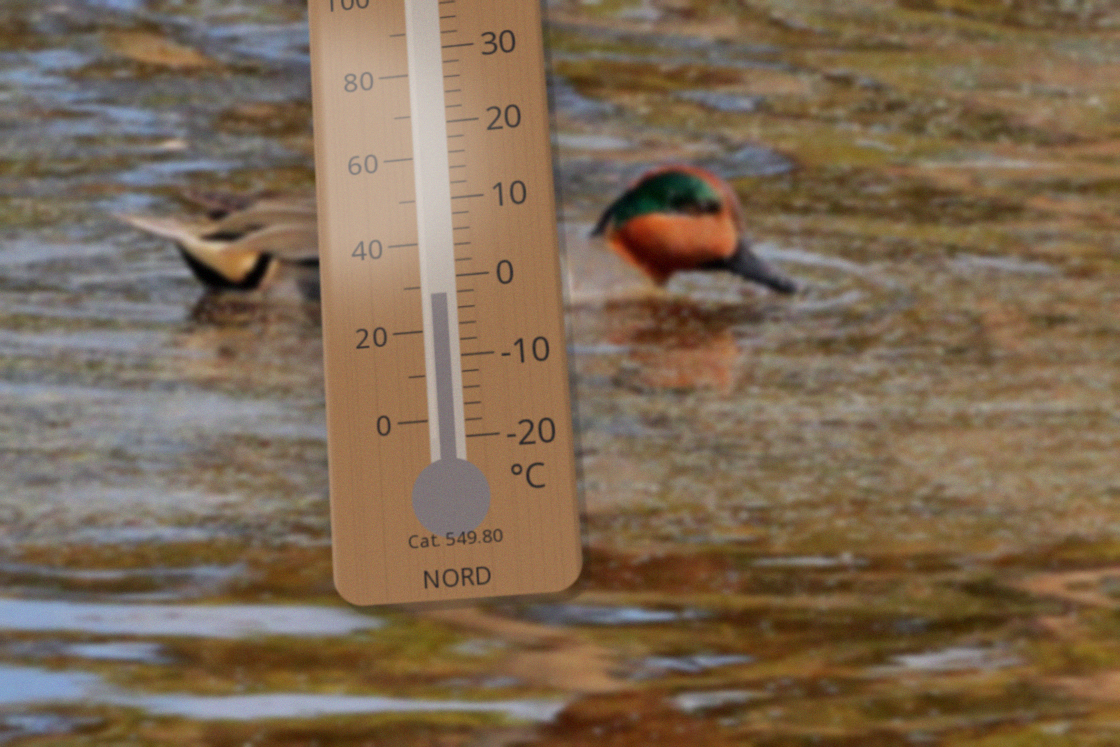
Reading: {"value": -2, "unit": "°C"}
